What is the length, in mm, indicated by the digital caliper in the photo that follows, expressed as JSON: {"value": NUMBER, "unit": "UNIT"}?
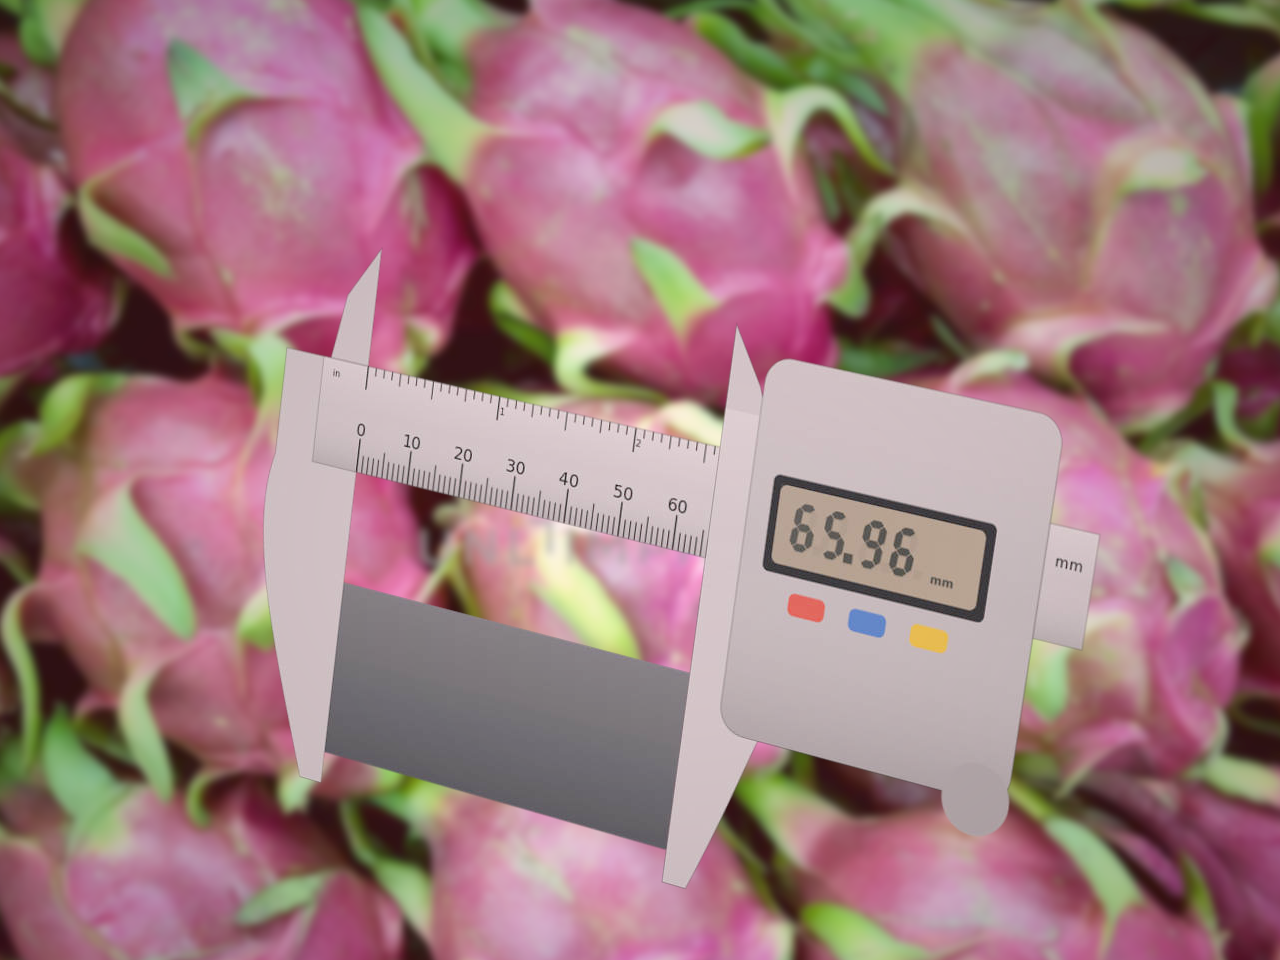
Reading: {"value": 65.96, "unit": "mm"}
